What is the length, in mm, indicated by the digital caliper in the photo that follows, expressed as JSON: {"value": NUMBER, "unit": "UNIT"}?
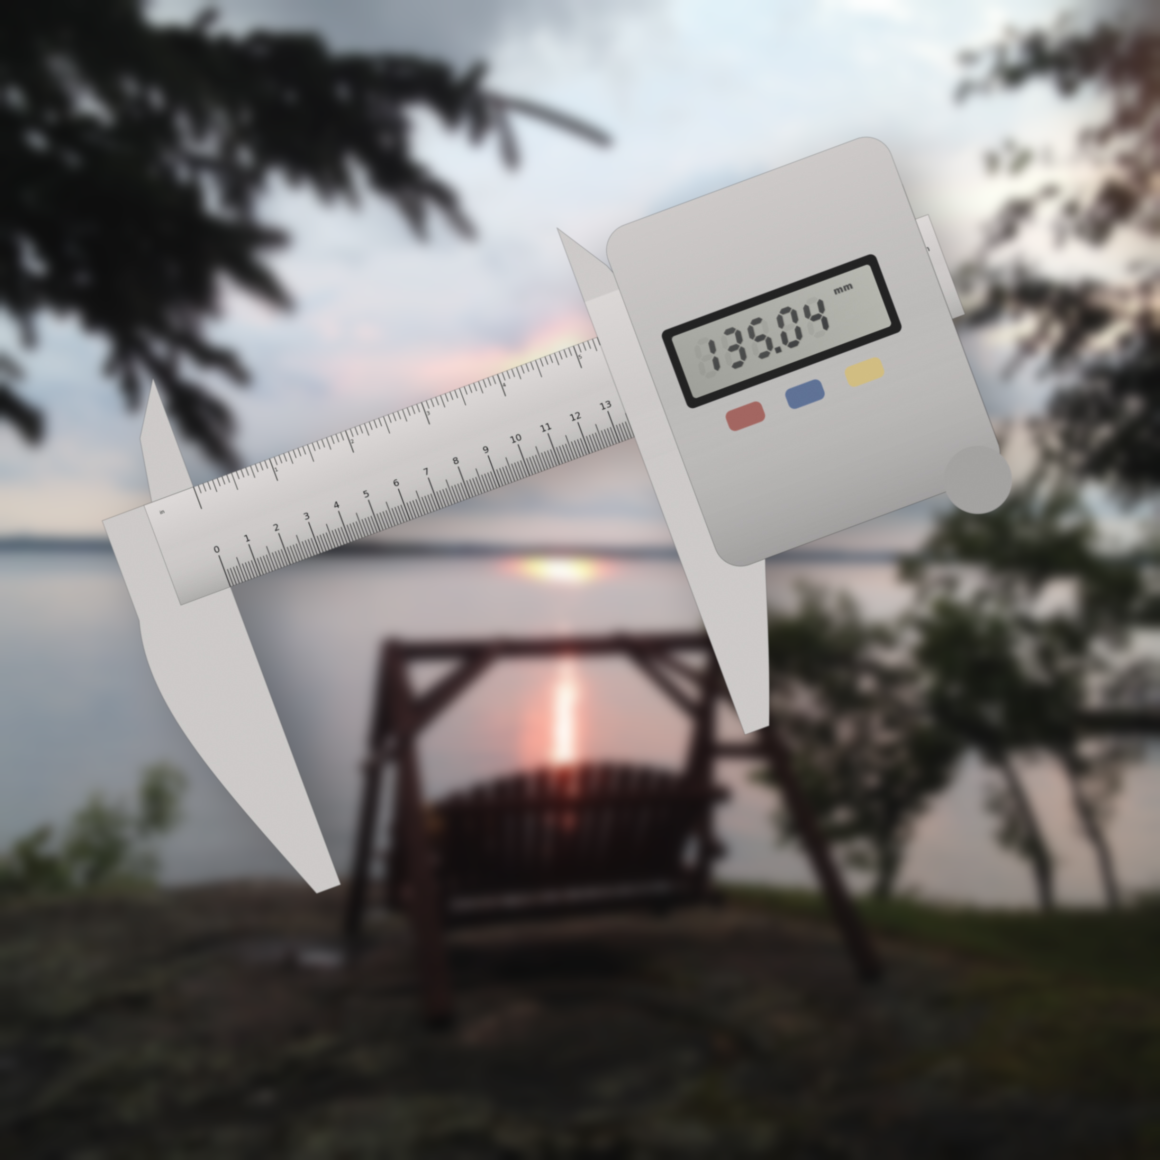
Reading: {"value": 135.04, "unit": "mm"}
